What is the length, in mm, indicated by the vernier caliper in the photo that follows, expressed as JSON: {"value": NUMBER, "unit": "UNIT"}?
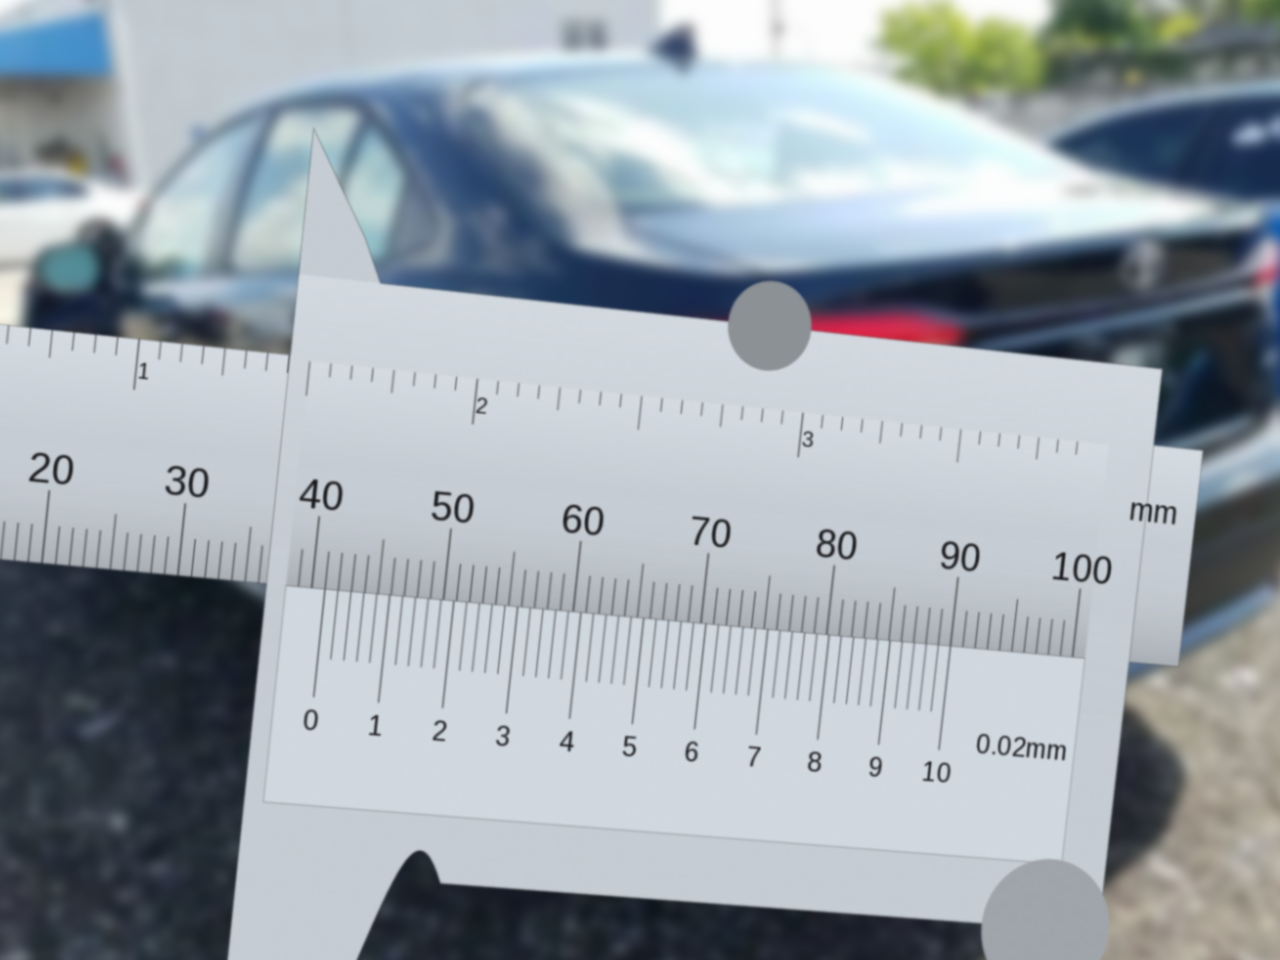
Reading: {"value": 41.0, "unit": "mm"}
